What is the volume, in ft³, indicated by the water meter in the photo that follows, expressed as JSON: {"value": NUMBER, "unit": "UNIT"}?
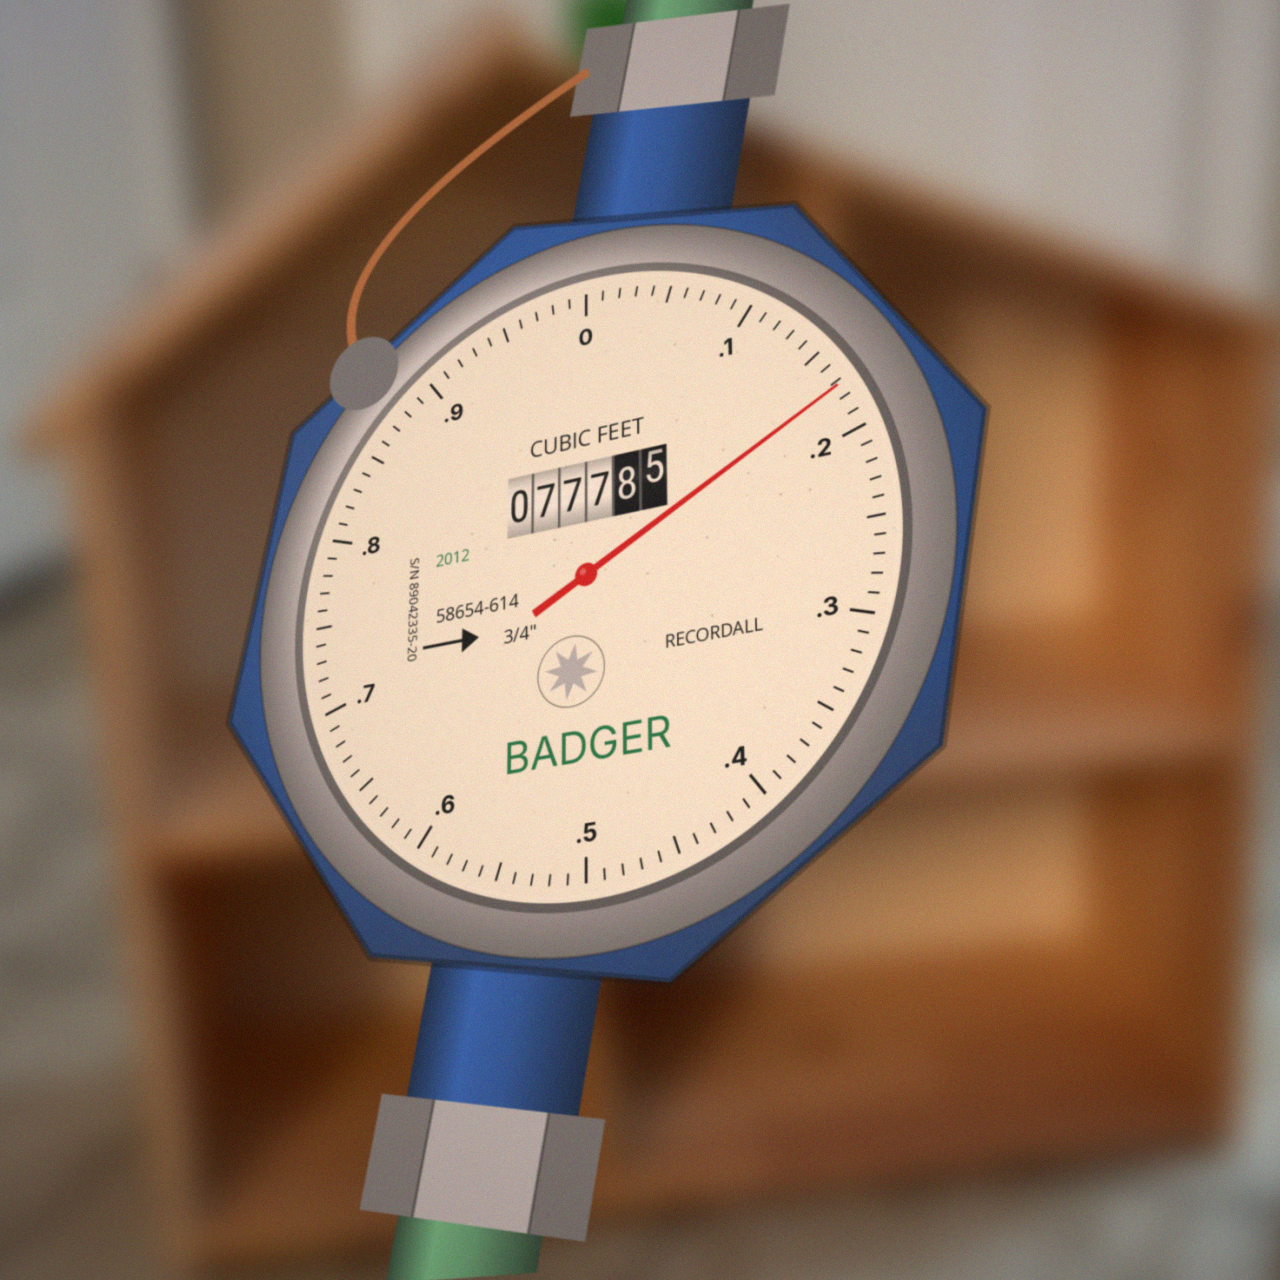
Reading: {"value": 77785.17, "unit": "ft³"}
